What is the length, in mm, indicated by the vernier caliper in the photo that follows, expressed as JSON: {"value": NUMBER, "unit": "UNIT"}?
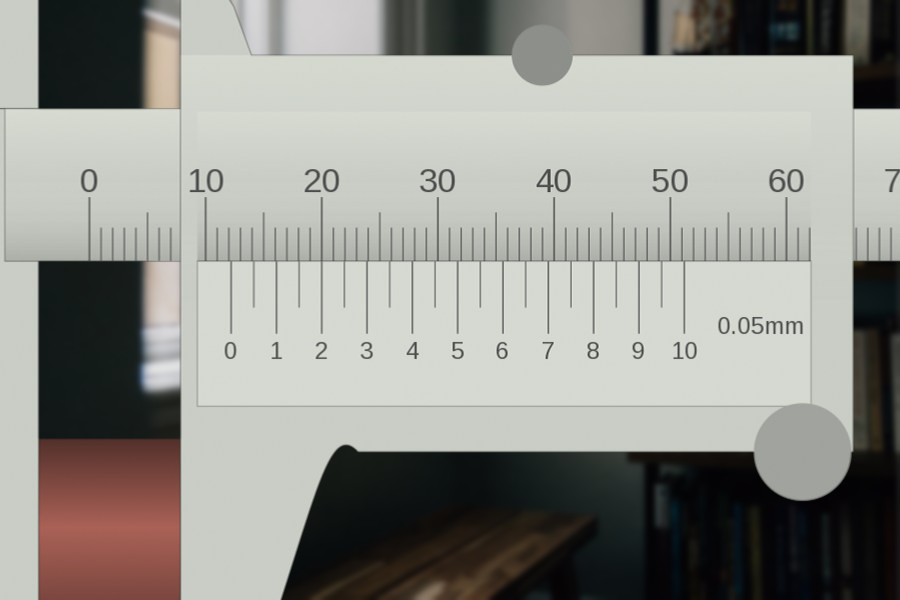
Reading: {"value": 12.2, "unit": "mm"}
